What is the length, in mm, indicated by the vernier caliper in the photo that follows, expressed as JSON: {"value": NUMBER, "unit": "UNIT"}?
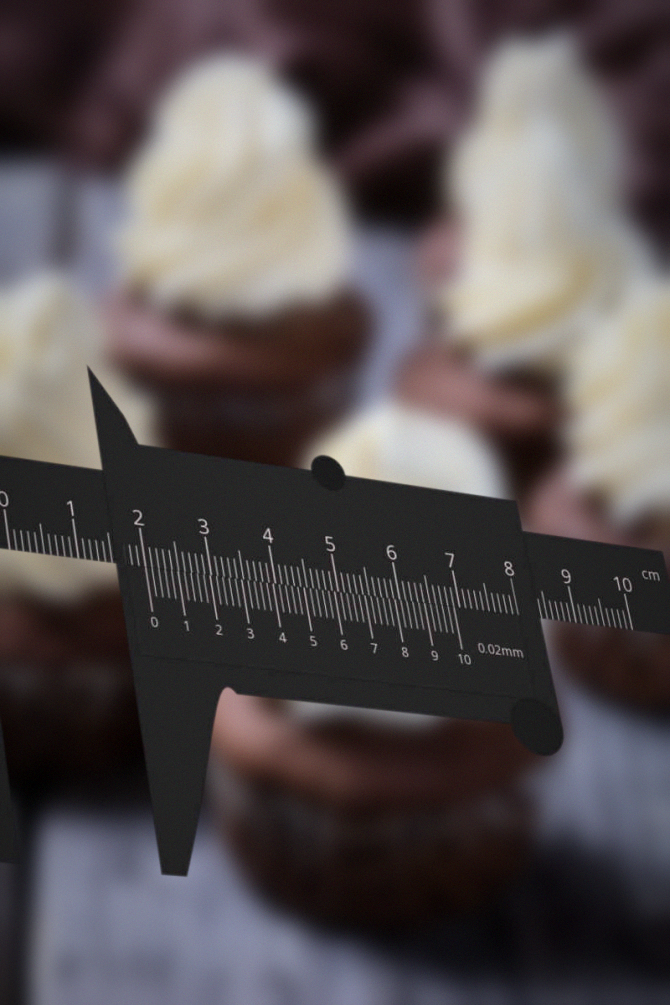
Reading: {"value": 20.0, "unit": "mm"}
